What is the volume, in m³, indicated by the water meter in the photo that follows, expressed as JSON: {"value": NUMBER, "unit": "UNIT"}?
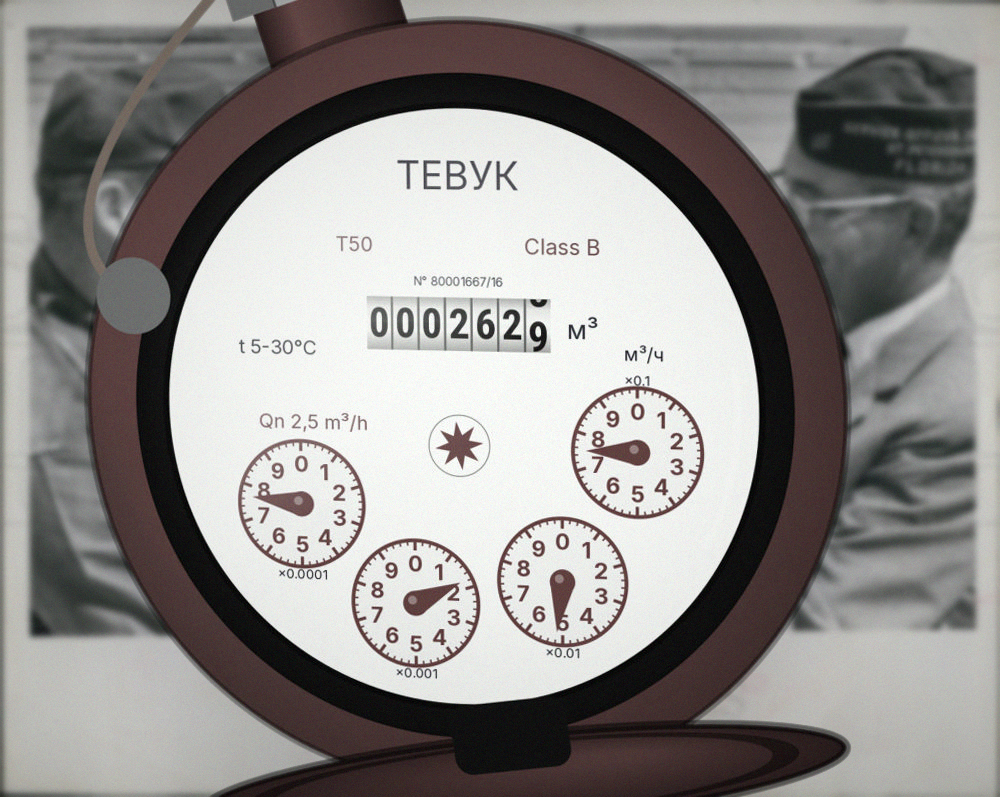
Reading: {"value": 2628.7517, "unit": "m³"}
